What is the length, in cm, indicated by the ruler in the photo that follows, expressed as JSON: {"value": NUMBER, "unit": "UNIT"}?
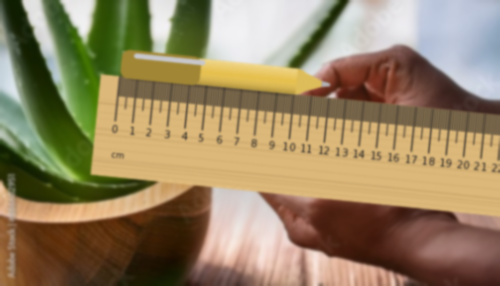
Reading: {"value": 12, "unit": "cm"}
